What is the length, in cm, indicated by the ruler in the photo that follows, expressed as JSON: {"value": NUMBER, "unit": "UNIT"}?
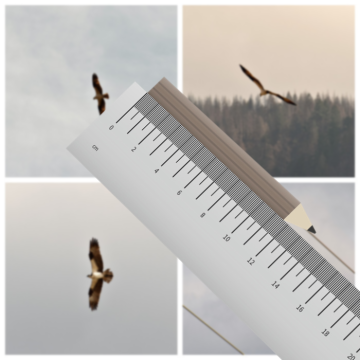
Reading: {"value": 13.5, "unit": "cm"}
